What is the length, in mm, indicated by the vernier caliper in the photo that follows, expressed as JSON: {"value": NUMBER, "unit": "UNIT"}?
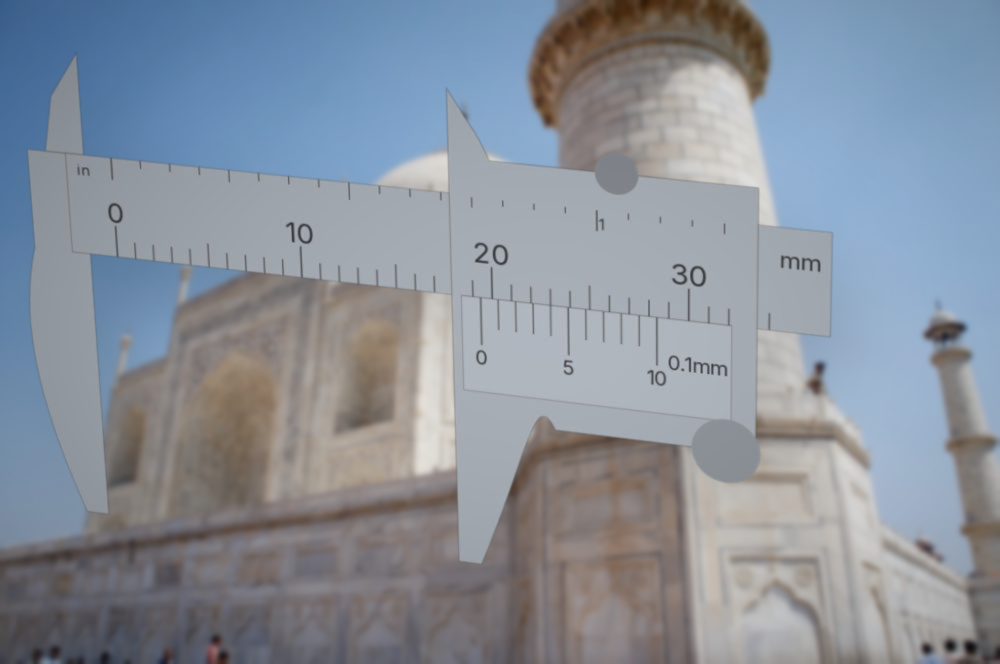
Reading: {"value": 19.4, "unit": "mm"}
